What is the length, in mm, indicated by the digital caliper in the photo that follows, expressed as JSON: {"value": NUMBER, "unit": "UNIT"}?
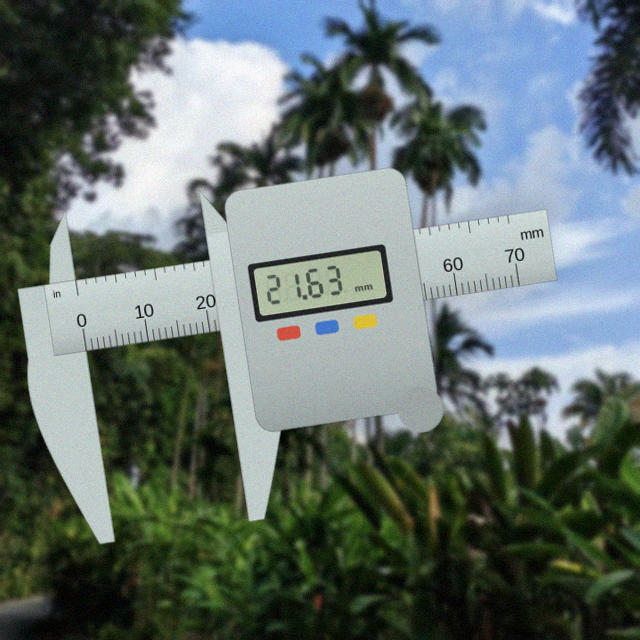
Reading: {"value": 21.63, "unit": "mm"}
